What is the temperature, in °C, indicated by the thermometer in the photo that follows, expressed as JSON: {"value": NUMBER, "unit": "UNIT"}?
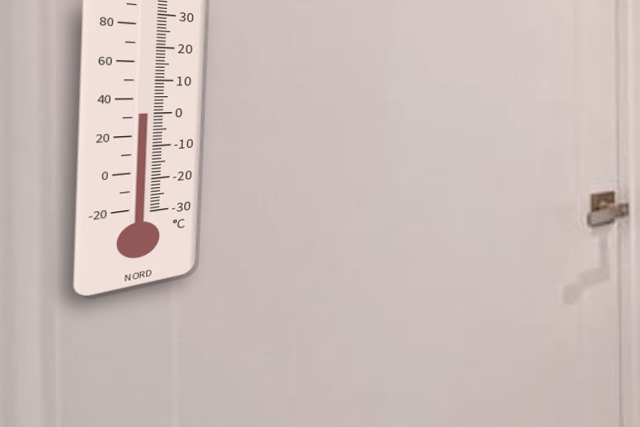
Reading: {"value": 0, "unit": "°C"}
